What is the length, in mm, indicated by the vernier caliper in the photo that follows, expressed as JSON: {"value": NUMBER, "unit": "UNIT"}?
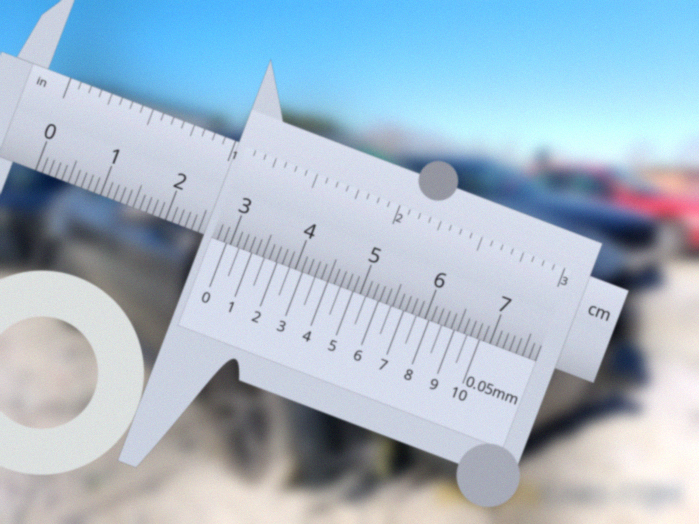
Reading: {"value": 29.4, "unit": "mm"}
